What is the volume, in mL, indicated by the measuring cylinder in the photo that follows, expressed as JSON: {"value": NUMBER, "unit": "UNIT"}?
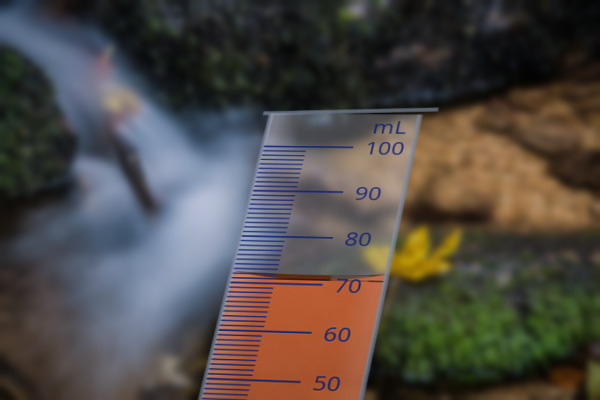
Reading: {"value": 71, "unit": "mL"}
